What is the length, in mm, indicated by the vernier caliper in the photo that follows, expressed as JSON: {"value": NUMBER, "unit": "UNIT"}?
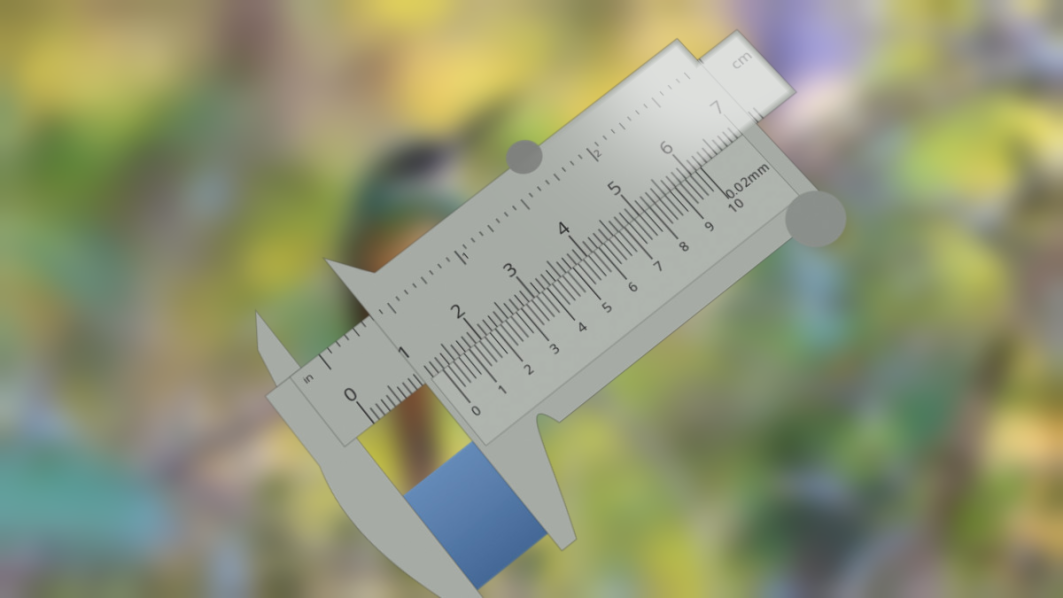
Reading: {"value": 12.8, "unit": "mm"}
